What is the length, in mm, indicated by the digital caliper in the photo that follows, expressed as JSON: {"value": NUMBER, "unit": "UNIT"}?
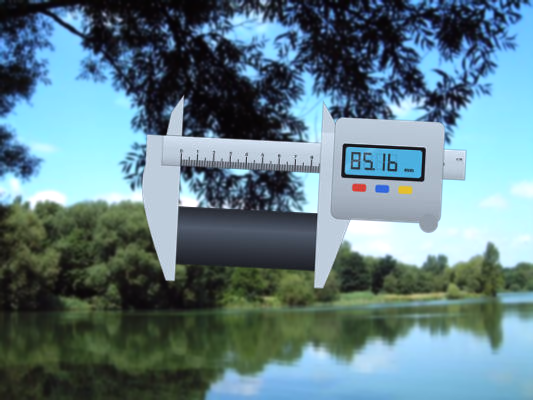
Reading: {"value": 85.16, "unit": "mm"}
